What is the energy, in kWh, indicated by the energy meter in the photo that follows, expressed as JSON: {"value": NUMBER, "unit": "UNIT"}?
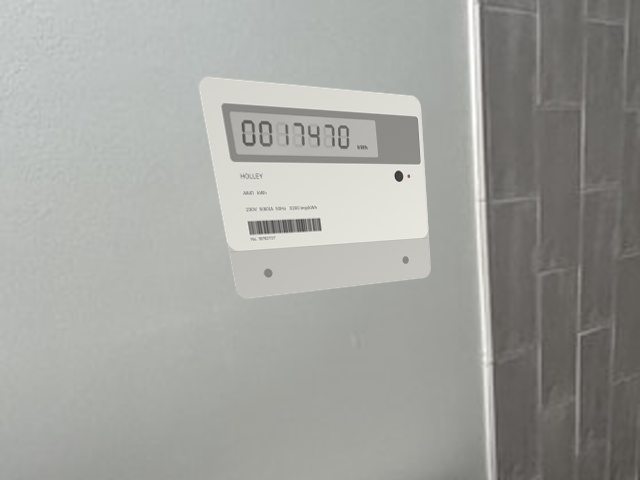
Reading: {"value": 17470, "unit": "kWh"}
